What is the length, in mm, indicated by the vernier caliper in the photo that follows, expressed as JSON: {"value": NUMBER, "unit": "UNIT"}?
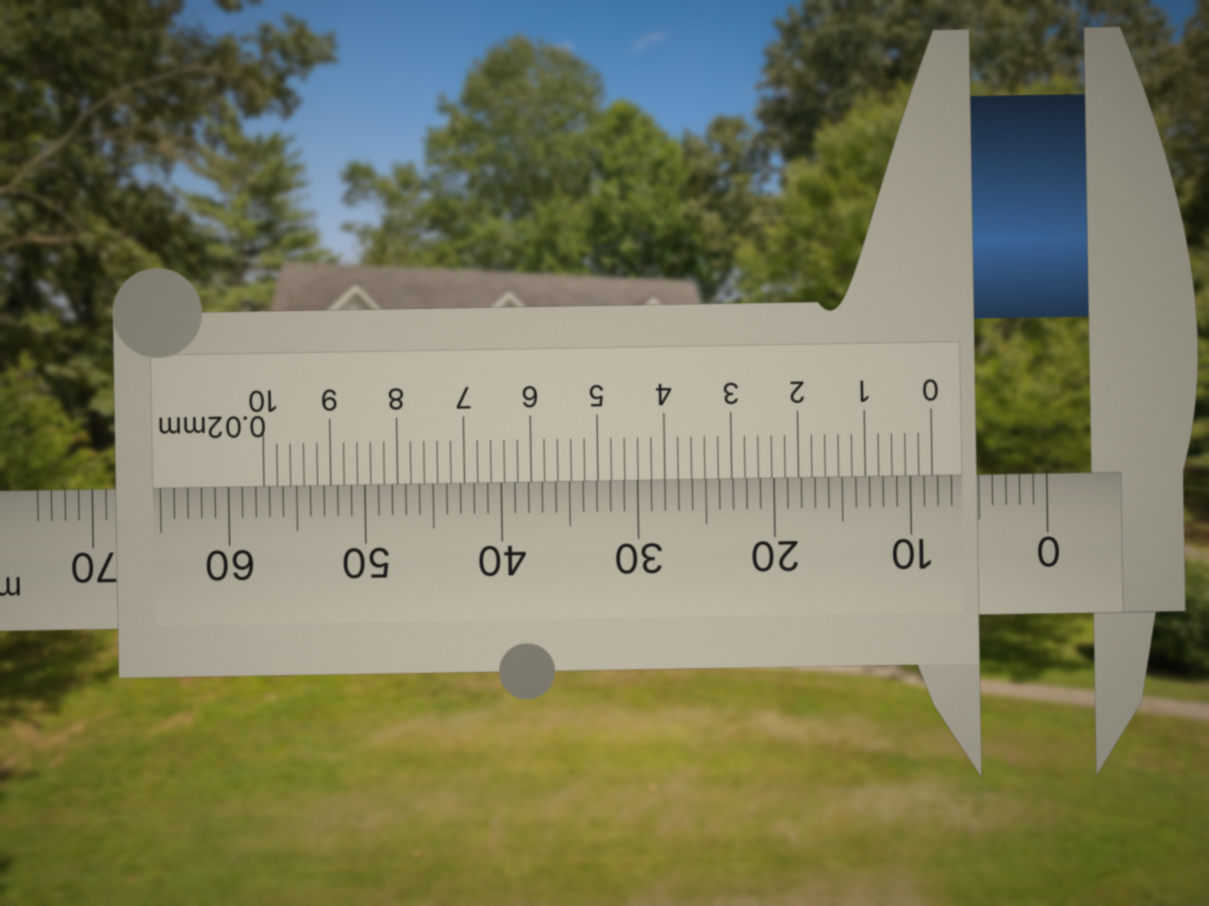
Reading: {"value": 8.4, "unit": "mm"}
